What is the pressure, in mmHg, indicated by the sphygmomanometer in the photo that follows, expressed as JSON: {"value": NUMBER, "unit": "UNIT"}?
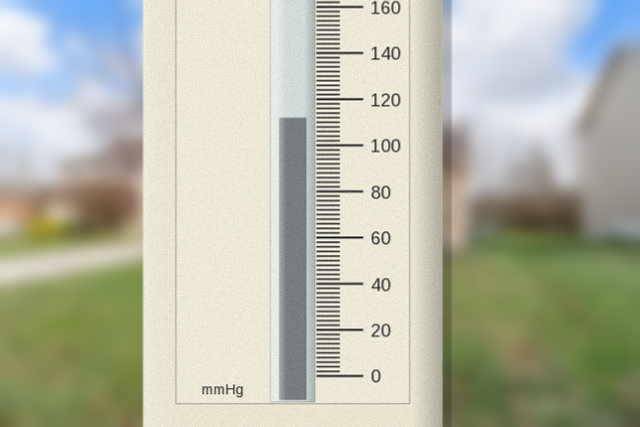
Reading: {"value": 112, "unit": "mmHg"}
